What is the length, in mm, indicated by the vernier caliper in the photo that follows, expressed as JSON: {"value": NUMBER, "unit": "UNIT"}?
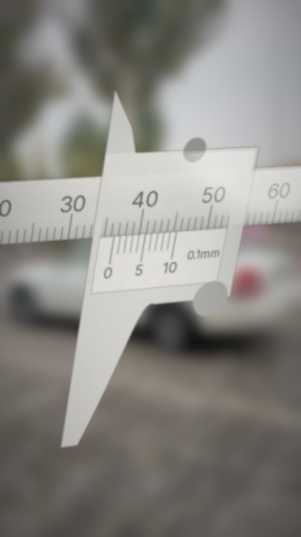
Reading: {"value": 36.4, "unit": "mm"}
